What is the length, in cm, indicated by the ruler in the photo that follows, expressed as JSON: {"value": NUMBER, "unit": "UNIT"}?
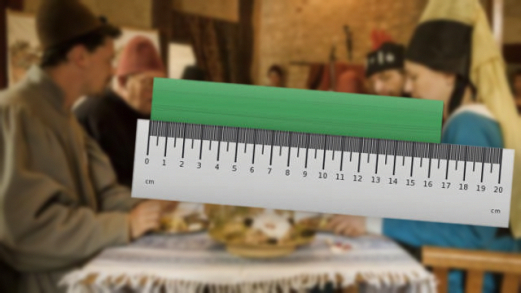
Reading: {"value": 16.5, "unit": "cm"}
